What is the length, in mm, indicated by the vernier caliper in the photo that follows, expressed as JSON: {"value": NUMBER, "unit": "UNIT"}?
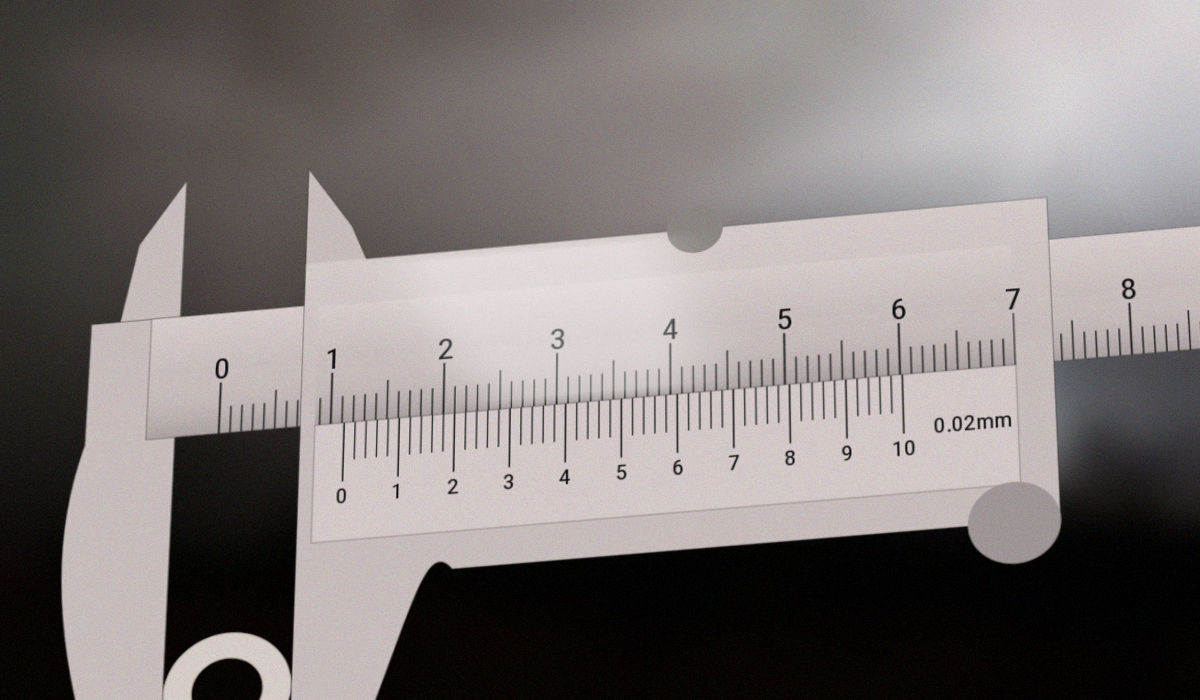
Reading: {"value": 11.2, "unit": "mm"}
